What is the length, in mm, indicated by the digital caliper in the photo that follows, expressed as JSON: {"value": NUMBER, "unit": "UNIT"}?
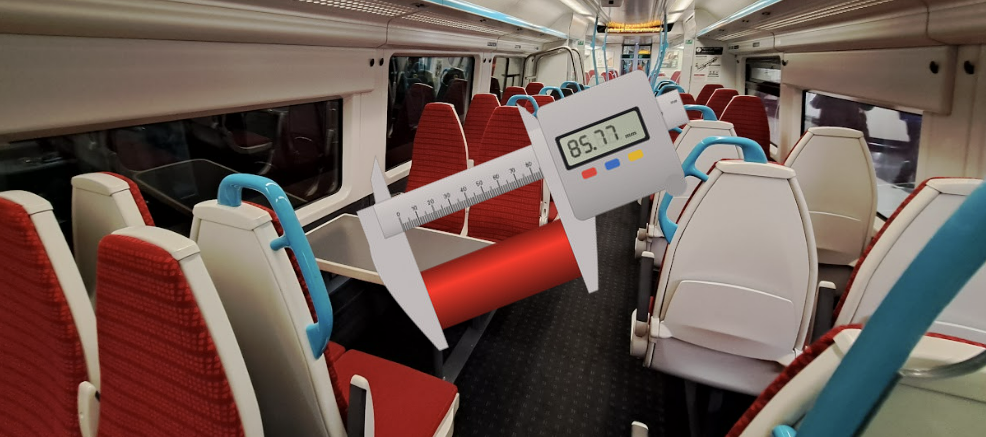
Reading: {"value": 85.77, "unit": "mm"}
